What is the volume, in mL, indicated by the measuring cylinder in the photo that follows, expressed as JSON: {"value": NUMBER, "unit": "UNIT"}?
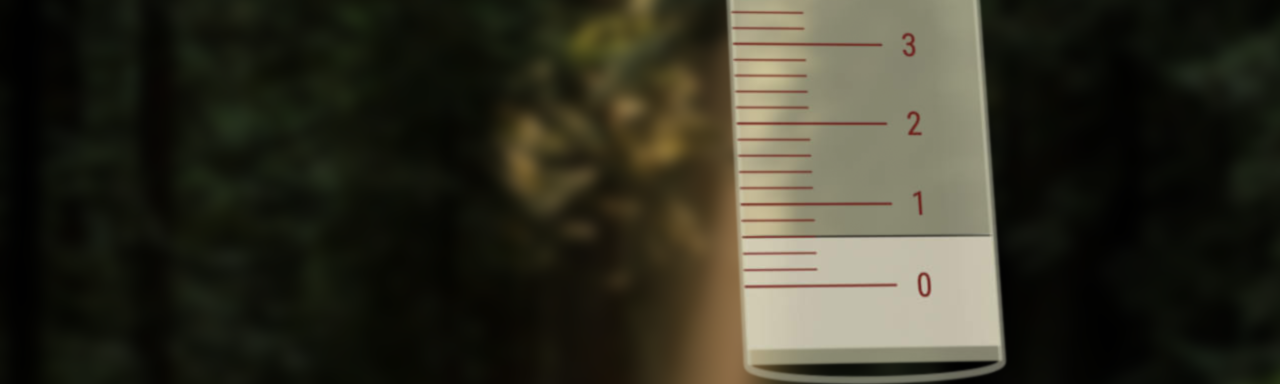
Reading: {"value": 0.6, "unit": "mL"}
